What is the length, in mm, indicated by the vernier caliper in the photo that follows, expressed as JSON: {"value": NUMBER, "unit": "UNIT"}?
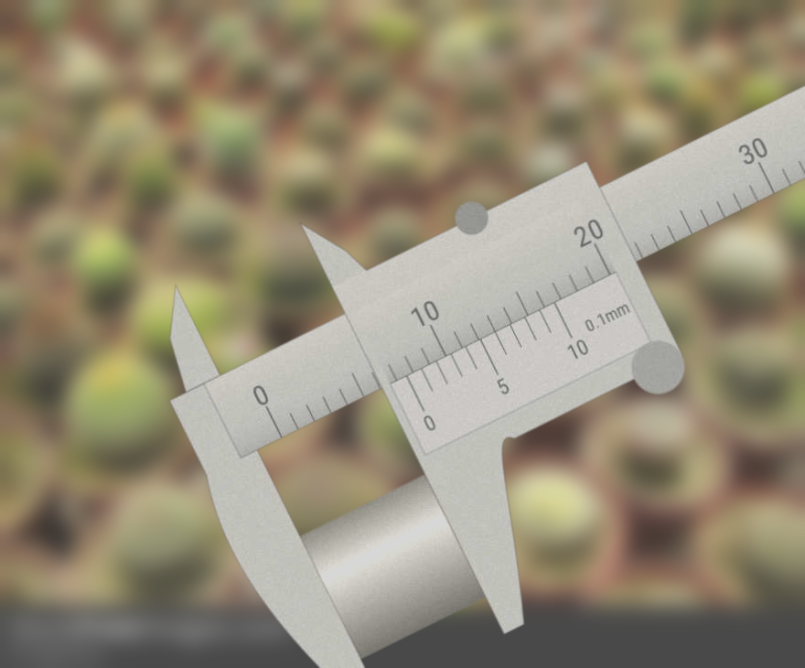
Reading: {"value": 7.6, "unit": "mm"}
